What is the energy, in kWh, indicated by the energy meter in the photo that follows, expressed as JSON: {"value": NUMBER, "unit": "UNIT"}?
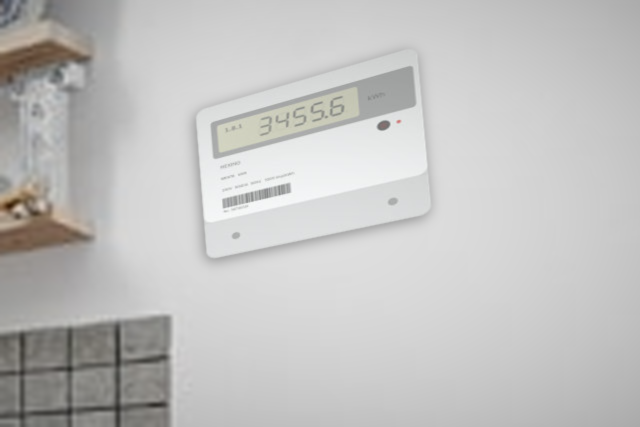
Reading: {"value": 3455.6, "unit": "kWh"}
